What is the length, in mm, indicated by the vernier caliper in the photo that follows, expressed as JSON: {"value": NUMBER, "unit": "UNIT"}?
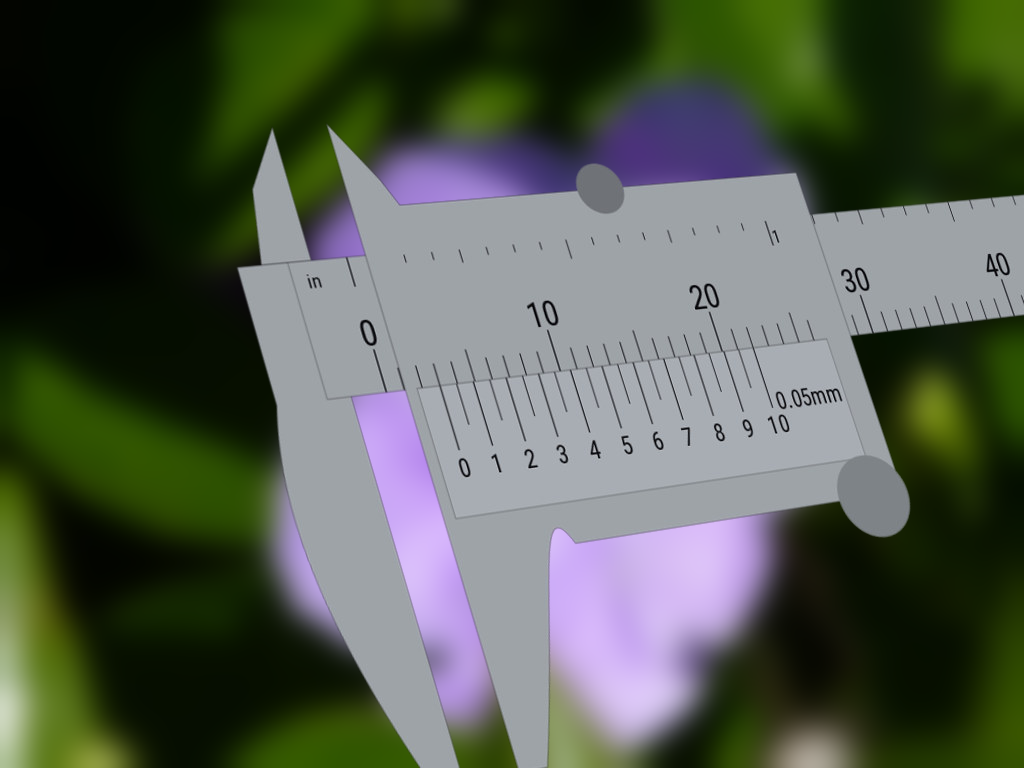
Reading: {"value": 3.0, "unit": "mm"}
